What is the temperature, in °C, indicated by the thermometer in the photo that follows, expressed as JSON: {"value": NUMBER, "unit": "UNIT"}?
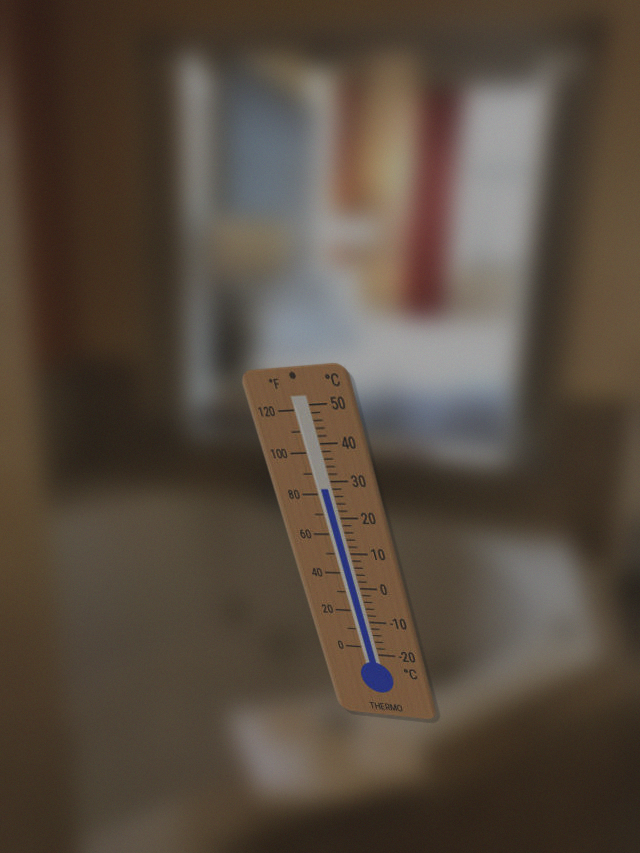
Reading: {"value": 28, "unit": "°C"}
